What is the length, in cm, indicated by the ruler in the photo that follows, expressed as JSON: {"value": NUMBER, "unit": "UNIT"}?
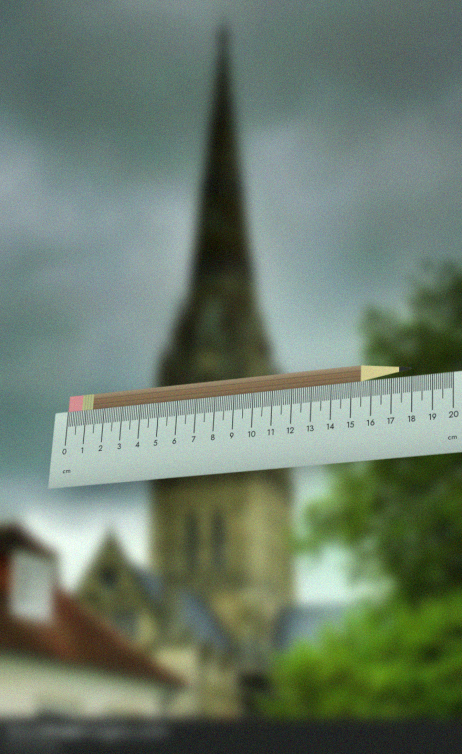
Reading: {"value": 18, "unit": "cm"}
